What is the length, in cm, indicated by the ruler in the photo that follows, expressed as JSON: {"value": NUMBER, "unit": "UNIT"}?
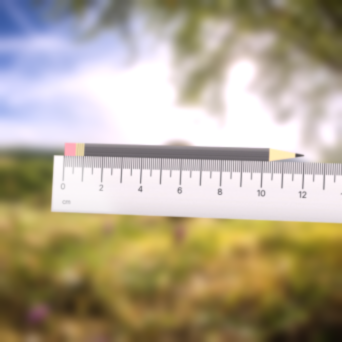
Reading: {"value": 12, "unit": "cm"}
